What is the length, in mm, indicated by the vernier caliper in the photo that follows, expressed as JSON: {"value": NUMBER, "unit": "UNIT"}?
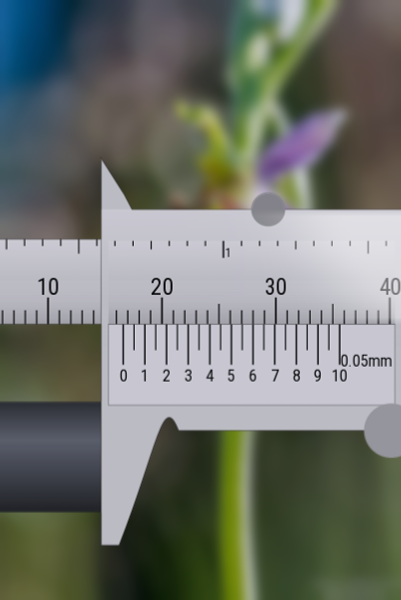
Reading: {"value": 16.6, "unit": "mm"}
